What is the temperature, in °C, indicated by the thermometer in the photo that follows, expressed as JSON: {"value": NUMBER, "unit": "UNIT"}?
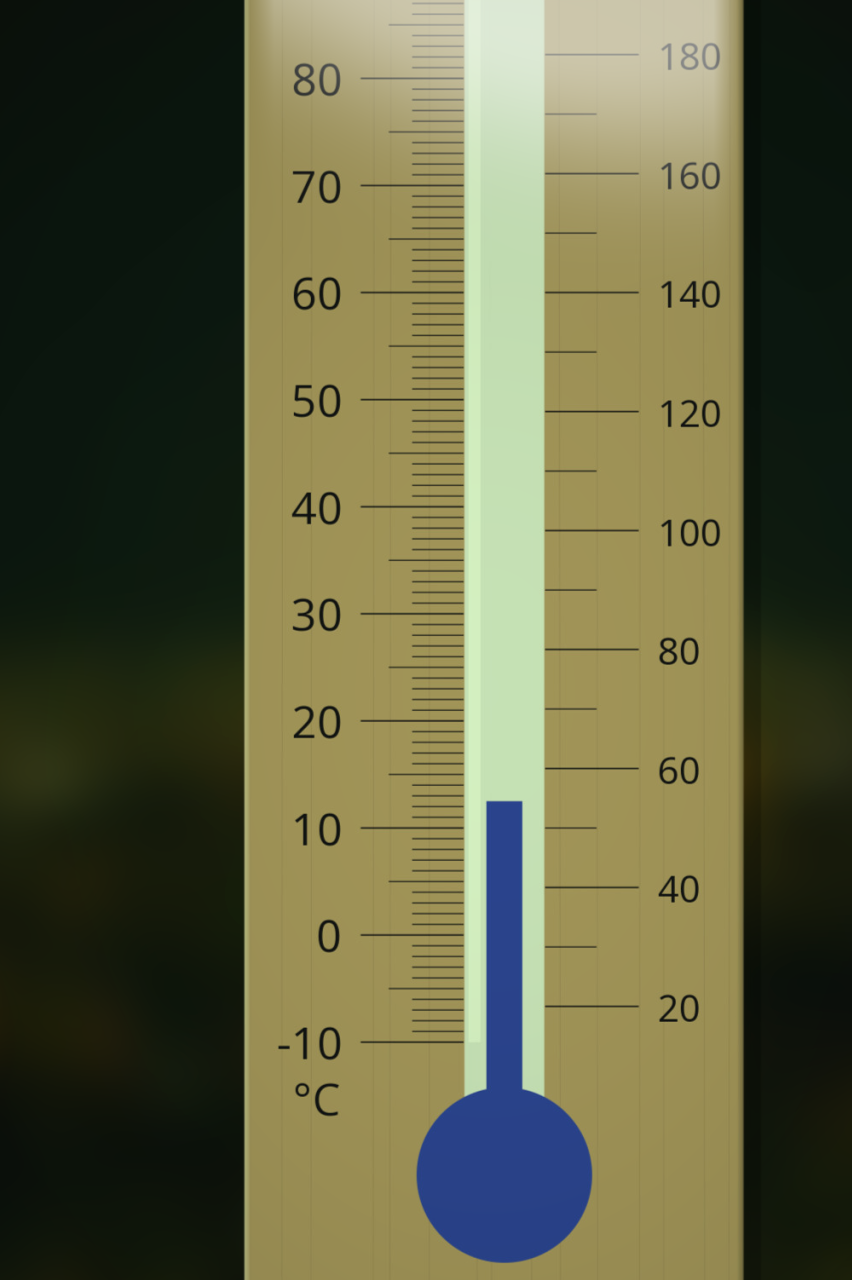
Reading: {"value": 12.5, "unit": "°C"}
